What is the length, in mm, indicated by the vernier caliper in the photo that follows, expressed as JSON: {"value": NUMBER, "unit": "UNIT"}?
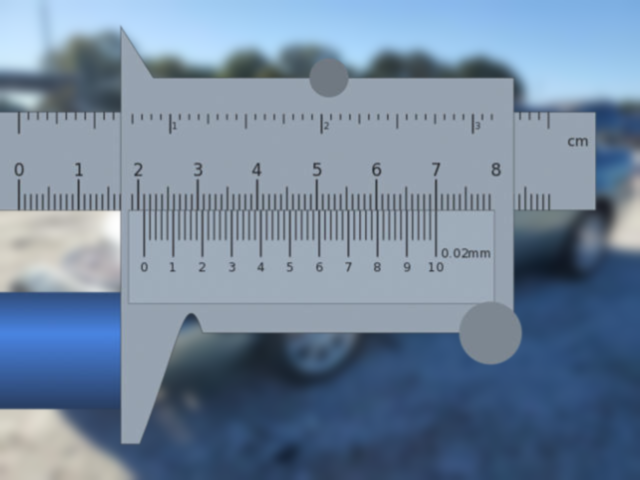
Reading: {"value": 21.0, "unit": "mm"}
